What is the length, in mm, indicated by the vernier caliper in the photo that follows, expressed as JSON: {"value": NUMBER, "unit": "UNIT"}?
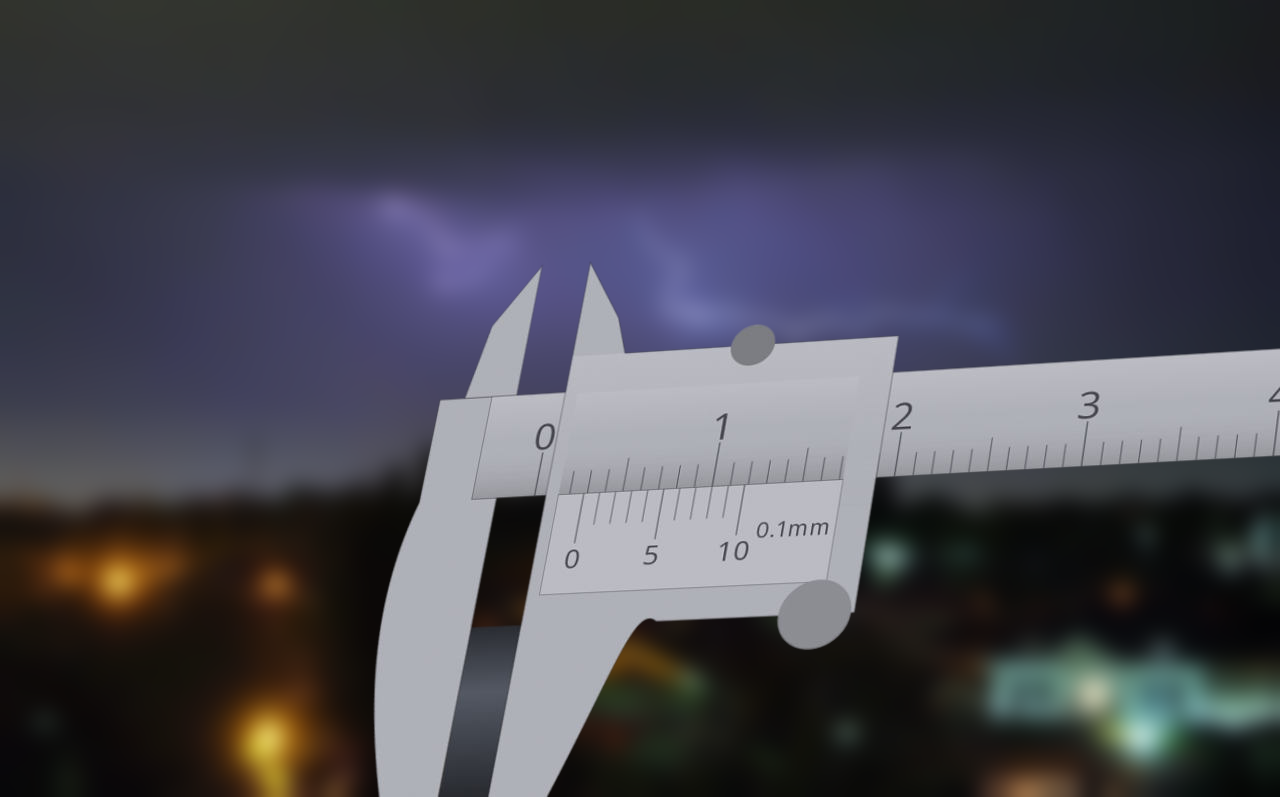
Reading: {"value": 2.8, "unit": "mm"}
